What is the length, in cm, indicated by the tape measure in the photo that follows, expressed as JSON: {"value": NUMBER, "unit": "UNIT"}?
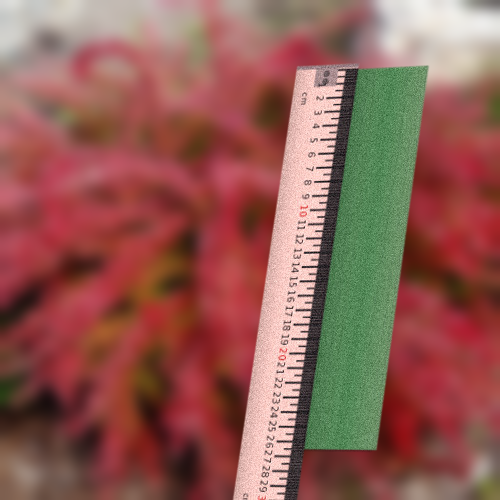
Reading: {"value": 26.5, "unit": "cm"}
